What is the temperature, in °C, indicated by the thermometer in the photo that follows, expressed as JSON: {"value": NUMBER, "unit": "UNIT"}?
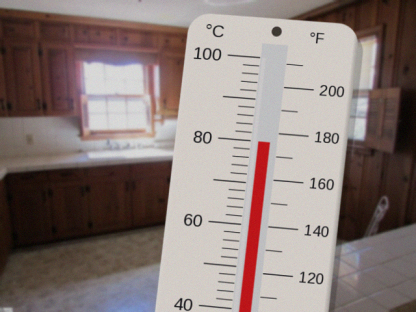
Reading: {"value": 80, "unit": "°C"}
